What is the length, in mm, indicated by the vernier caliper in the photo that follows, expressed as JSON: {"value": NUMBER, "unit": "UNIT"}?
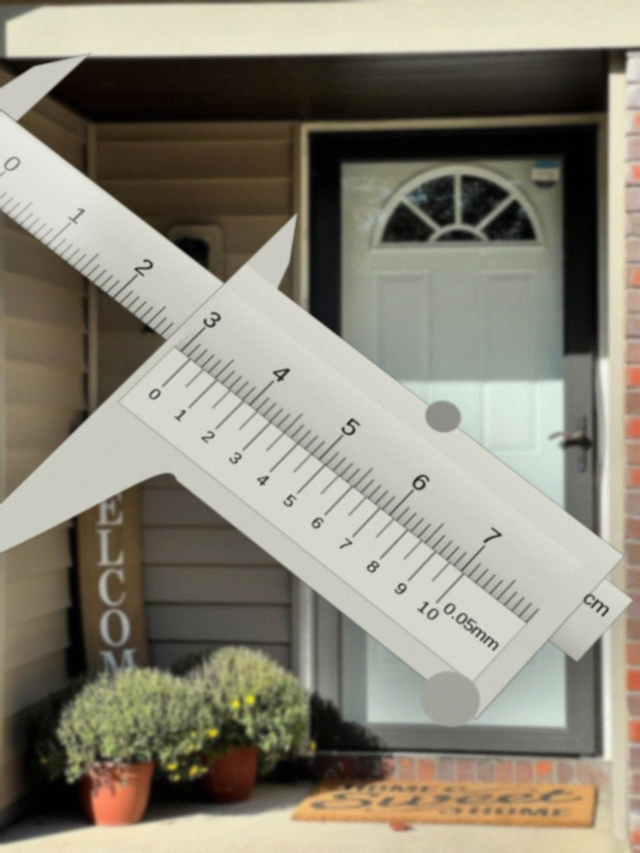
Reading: {"value": 31.4, "unit": "mm"}
